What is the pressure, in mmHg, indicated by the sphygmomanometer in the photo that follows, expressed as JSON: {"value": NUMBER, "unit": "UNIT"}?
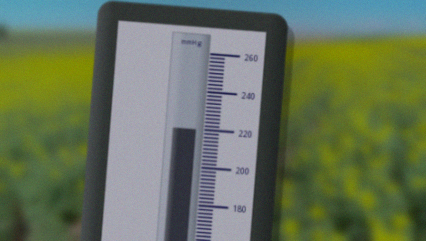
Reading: {"value": 220, "unit": "mmHg"}
